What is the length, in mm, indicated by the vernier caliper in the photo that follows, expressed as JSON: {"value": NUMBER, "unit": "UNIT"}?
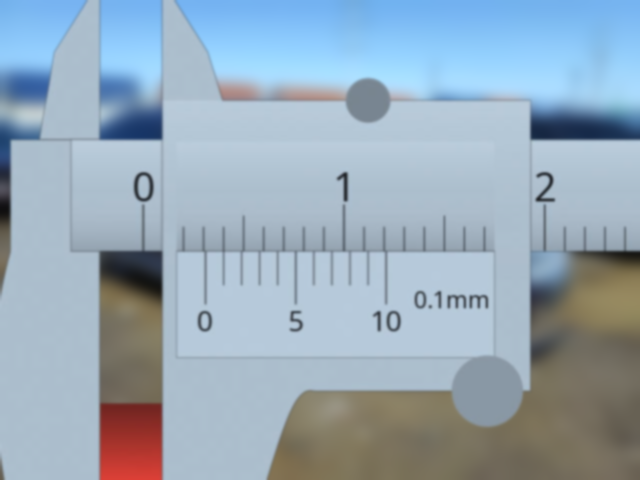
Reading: {"value": 3.1, "unit": "mm"}
